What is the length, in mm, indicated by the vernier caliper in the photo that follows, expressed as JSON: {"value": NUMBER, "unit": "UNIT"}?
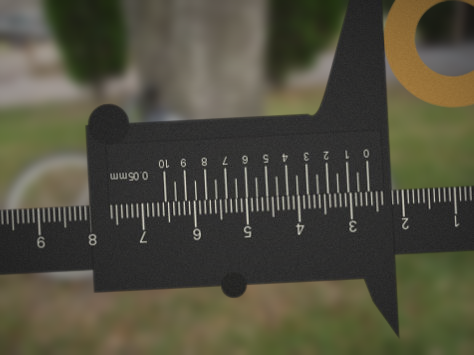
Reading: {"value": 26.5, "unit": "mm"}
